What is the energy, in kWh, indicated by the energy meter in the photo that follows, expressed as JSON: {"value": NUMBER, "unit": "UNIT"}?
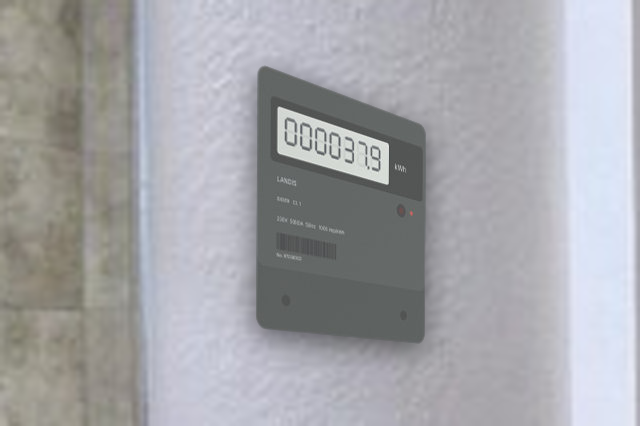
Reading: {"value": 37.9, "unit": "kWh"}
